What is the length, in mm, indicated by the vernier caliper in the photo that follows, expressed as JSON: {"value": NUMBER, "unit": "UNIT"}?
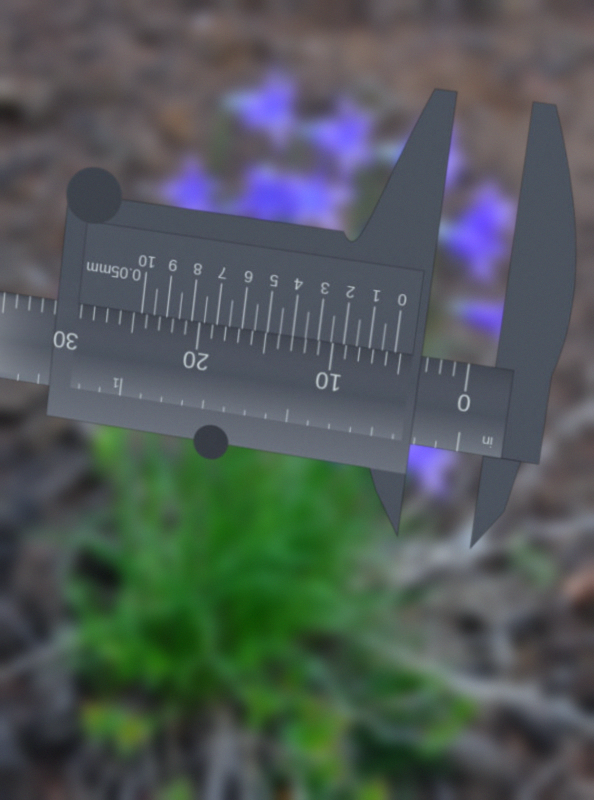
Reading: {"value": 5.4, "unit": "mm"}
